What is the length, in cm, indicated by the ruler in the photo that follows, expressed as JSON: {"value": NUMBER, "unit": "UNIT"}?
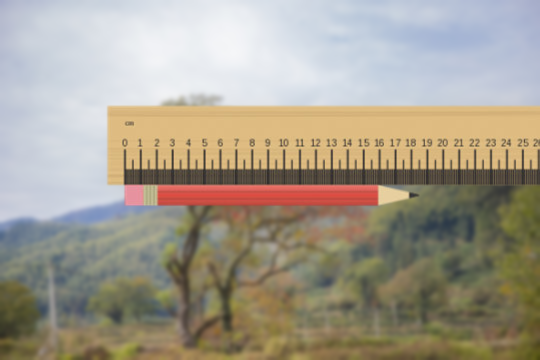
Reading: {"value": 18.5, "unit": "cm"}
